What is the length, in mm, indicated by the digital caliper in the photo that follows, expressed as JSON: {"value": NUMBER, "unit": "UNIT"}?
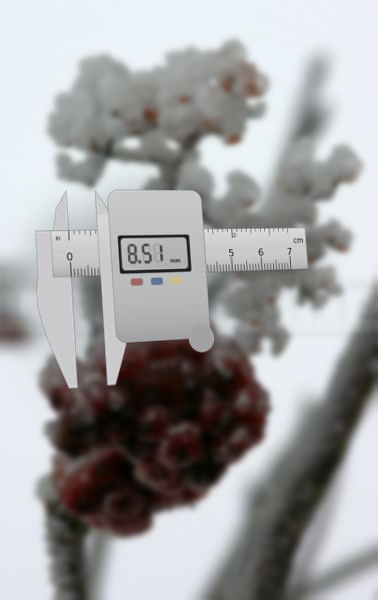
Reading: {"value": 8.51, "unit": "mm"}
